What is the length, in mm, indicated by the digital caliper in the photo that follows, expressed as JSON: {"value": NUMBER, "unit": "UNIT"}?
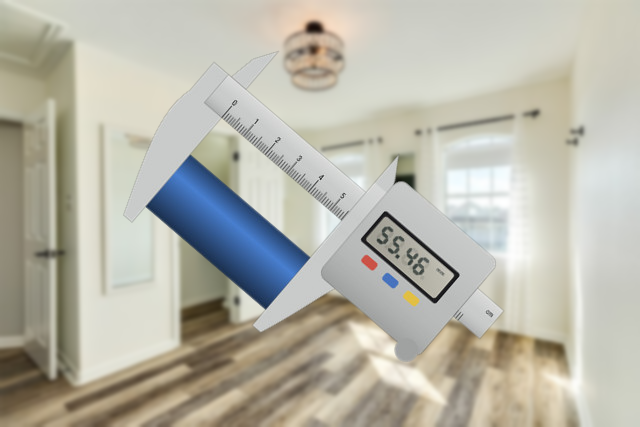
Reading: {"value": 55.46, "unit": "mm"}
